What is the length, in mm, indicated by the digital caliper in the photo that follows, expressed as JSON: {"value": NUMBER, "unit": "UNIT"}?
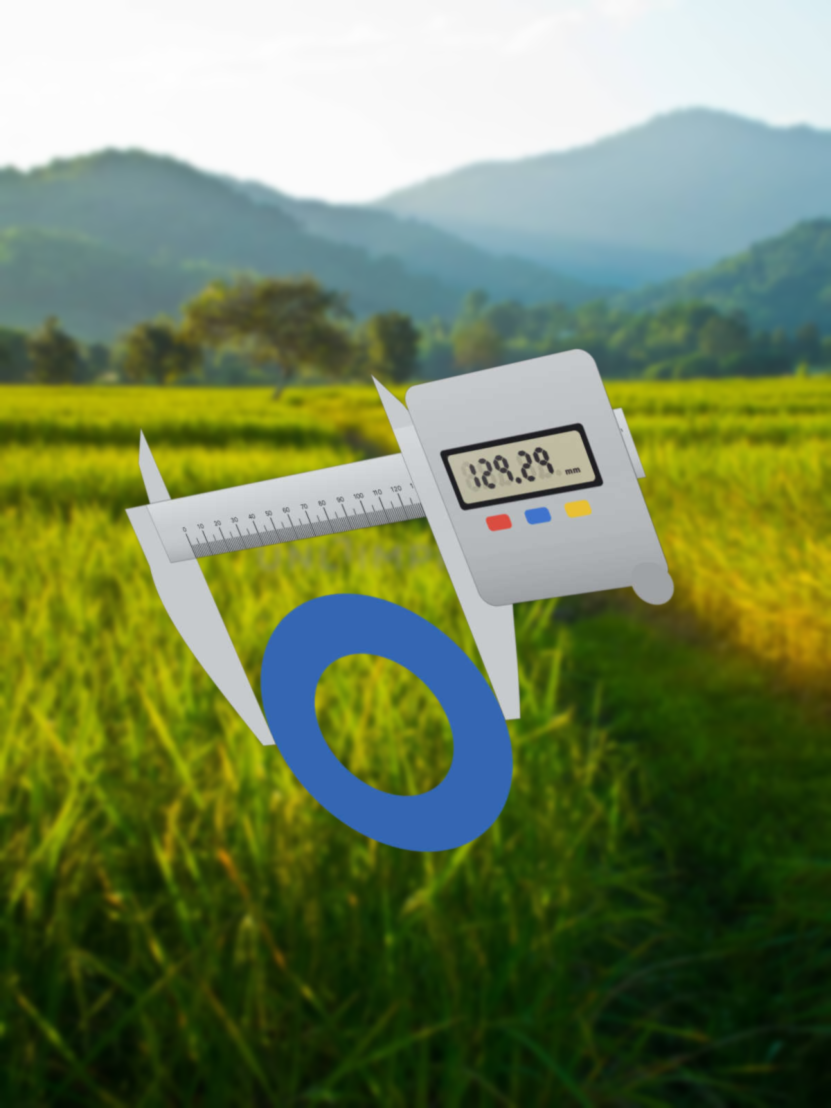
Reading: {"value": 129.29, "unit": "mm"}
